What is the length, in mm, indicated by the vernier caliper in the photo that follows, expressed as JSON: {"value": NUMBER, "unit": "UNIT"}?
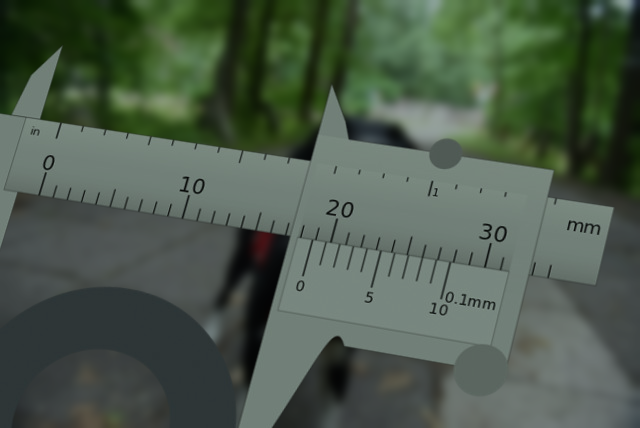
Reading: {"value": 18.8, "unit": "mm"}
